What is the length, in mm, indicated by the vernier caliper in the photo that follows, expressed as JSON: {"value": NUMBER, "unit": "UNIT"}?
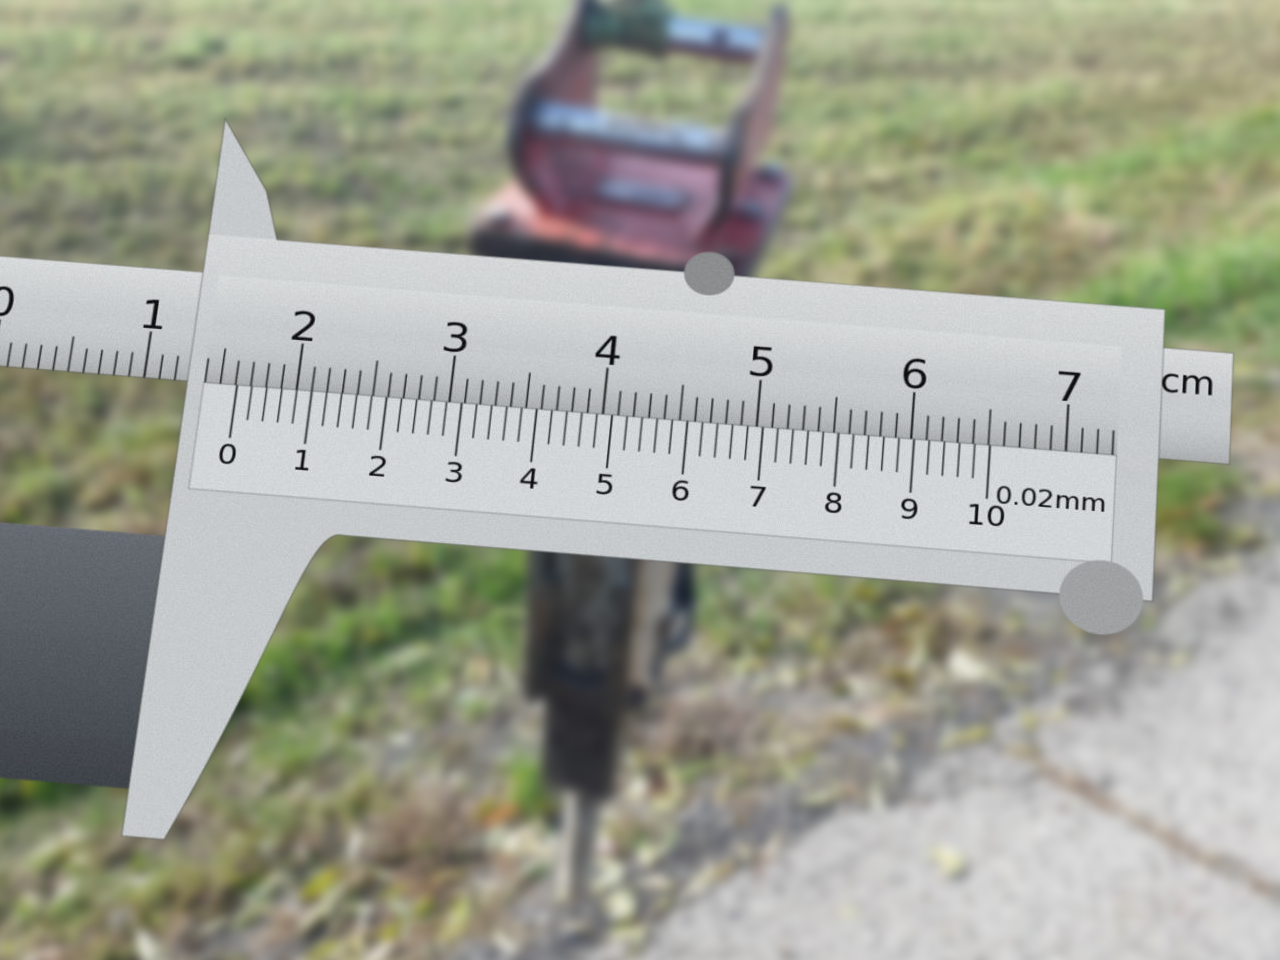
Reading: {"value": 16.1, "unit": "mm"}
